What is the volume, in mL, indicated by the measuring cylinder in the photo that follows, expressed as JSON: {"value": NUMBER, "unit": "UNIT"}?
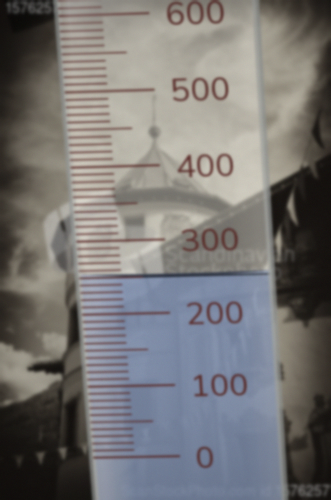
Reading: {"value": 250, "unit": "mL"}
